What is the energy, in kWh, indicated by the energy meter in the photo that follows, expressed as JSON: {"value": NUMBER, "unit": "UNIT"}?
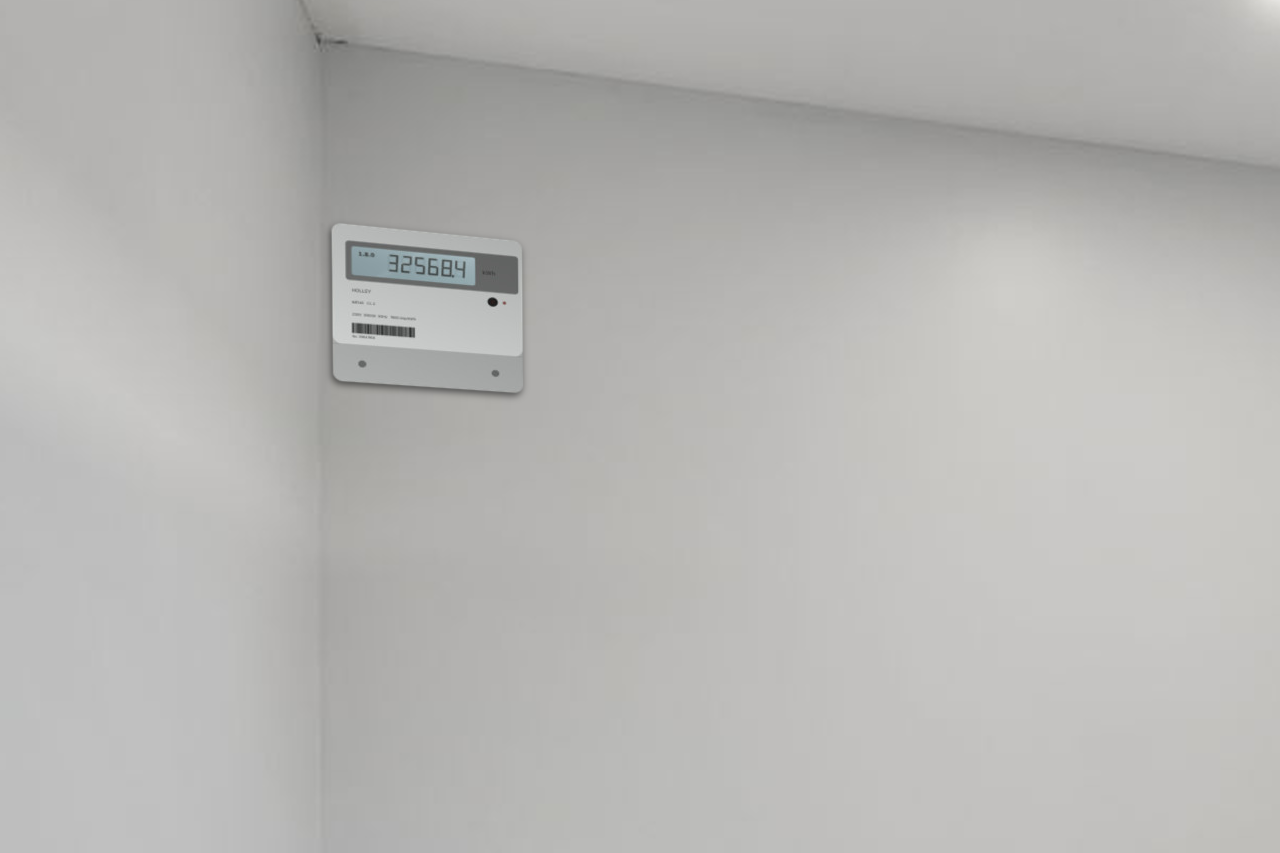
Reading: {"value": 32568.4, "unit": "kWh"}
